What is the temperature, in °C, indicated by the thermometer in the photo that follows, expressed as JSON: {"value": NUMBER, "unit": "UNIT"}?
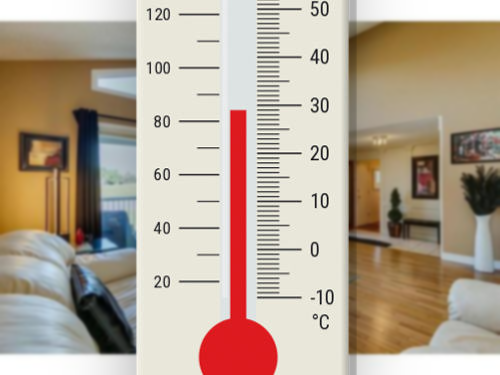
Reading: {"value": 29, "unit": "°C"}
